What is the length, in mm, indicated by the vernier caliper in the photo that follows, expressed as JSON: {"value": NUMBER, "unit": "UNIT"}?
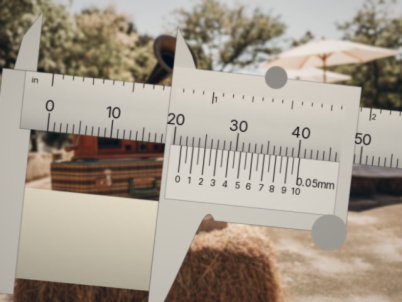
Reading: {"value": 21.2, "unit": "mm"}
